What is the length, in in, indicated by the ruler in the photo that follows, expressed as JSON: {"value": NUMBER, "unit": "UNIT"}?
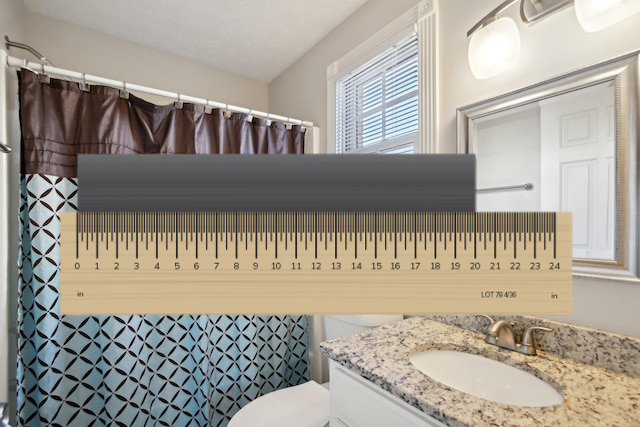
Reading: {"value": 20, "unit": "in"}
